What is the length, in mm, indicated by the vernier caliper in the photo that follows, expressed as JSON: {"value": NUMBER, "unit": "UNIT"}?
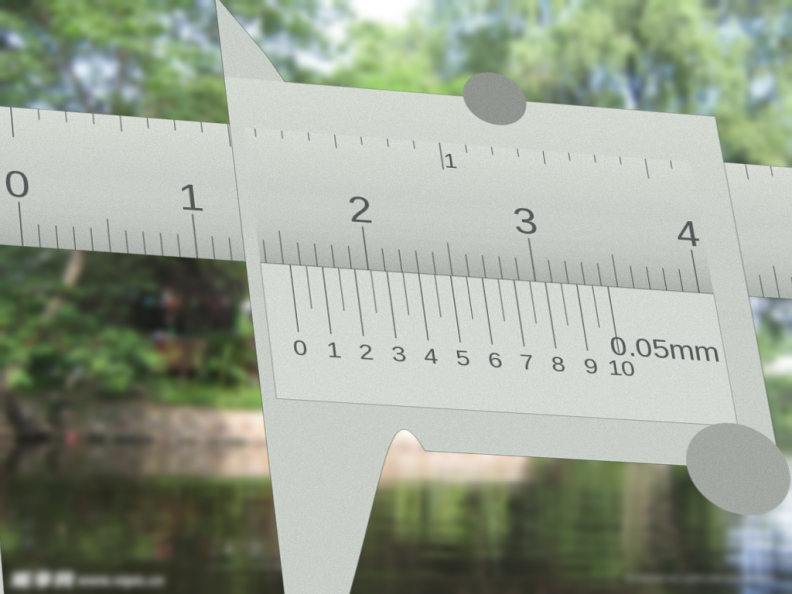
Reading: {"value": 15.4, "unit": "mm"}
